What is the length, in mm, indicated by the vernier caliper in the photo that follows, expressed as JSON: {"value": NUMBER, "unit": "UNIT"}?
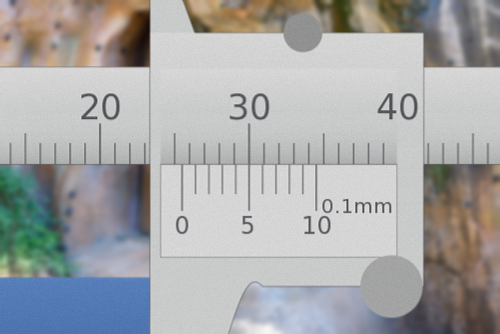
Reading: {"value": 25.5, "unit": "mm"}
